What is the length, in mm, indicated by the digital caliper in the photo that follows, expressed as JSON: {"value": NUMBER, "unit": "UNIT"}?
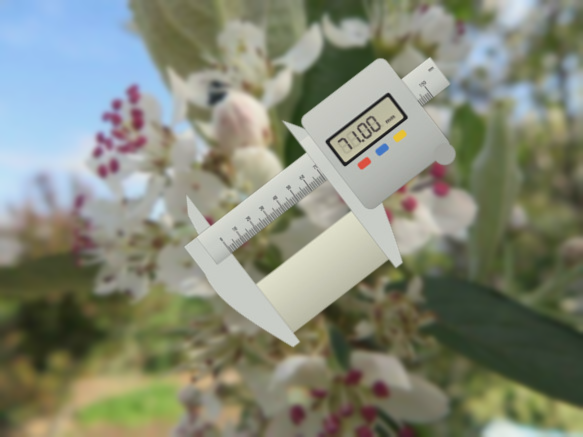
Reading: {"value": 71.00, "unit": "mm"}
